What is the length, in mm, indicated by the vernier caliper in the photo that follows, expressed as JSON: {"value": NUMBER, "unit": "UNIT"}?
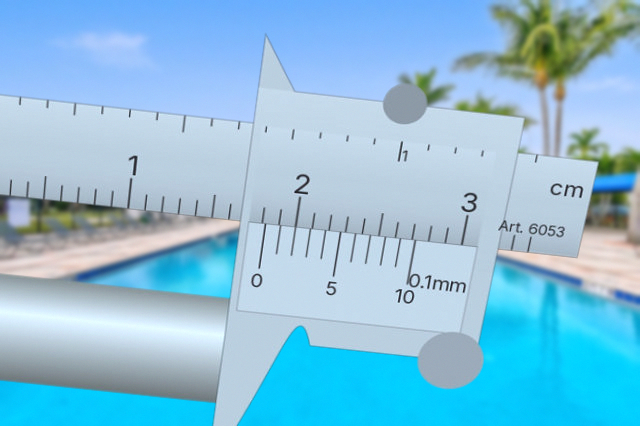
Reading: {"value": 18.2, "unit": "mm"}
